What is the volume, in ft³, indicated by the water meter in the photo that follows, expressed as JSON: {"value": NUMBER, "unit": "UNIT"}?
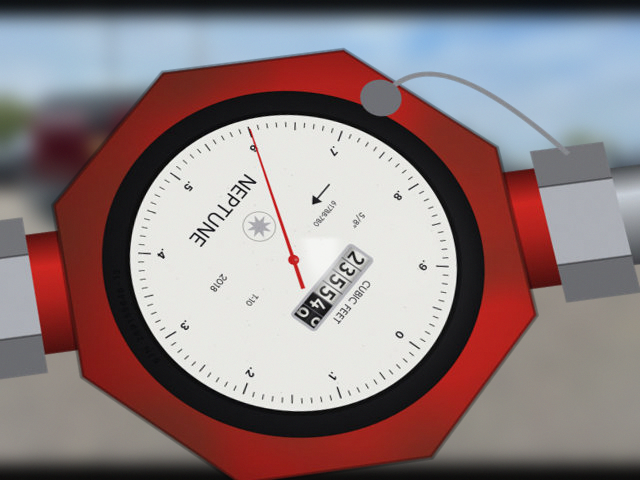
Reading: {"value": 235548.60, "unit": "ft³"}
